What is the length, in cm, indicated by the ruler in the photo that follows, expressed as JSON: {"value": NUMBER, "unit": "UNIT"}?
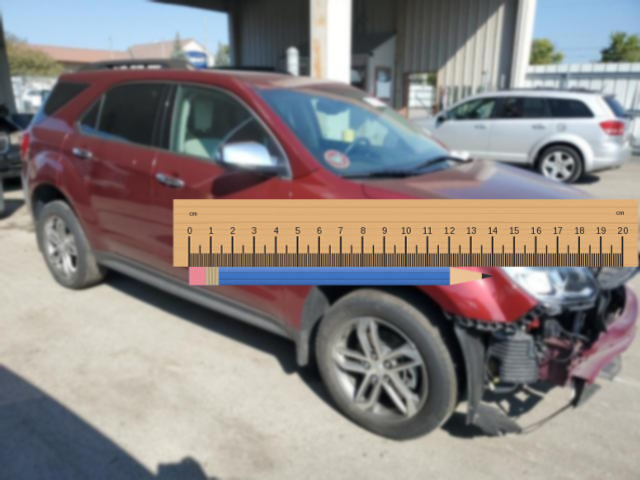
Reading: {"value": 14, "unit": "cm"}
